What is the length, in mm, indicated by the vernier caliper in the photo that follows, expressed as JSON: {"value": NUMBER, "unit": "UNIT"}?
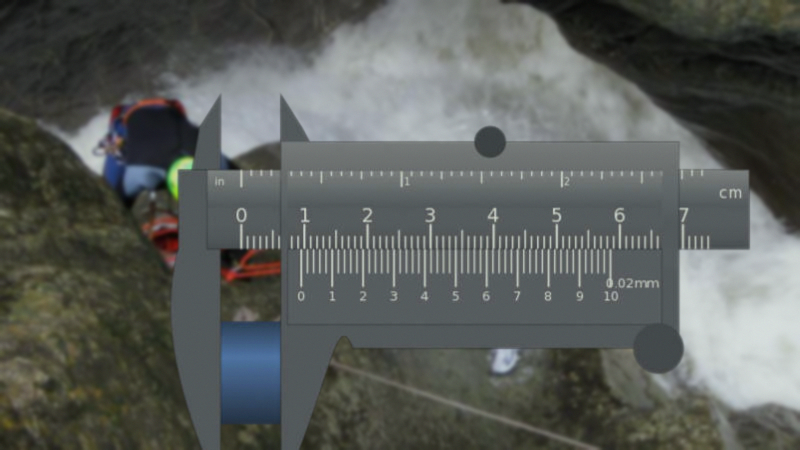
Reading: {"value": 9.5, "unit": "mm"}
